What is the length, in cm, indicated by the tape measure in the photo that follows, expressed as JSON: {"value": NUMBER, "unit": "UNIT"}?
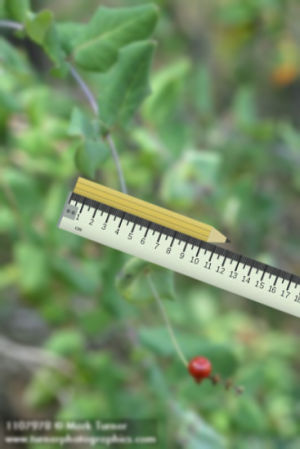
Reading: {"value": 12, "unit": "cm"}
